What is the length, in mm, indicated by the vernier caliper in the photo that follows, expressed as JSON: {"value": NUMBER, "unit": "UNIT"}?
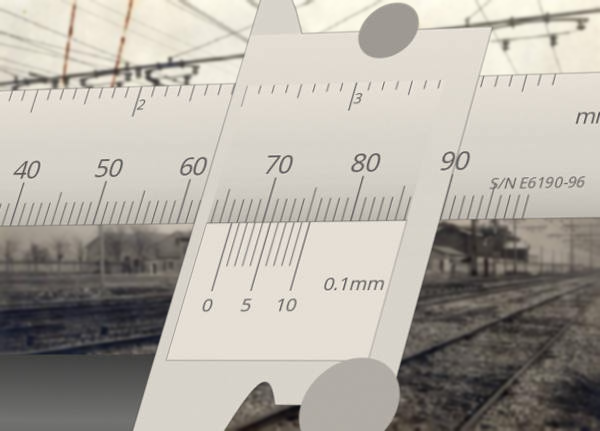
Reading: {"value": 66.4, "unit": "mm"}
